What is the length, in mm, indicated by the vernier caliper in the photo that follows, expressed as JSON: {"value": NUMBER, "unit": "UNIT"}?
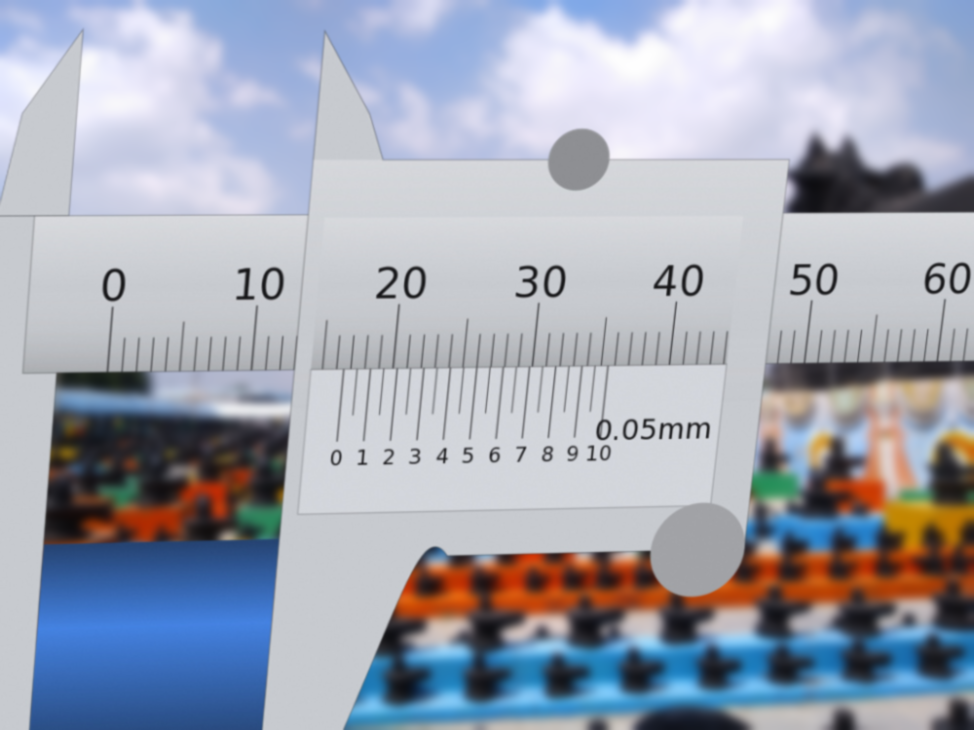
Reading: {"value": 16.5, "unit": "mm"}
